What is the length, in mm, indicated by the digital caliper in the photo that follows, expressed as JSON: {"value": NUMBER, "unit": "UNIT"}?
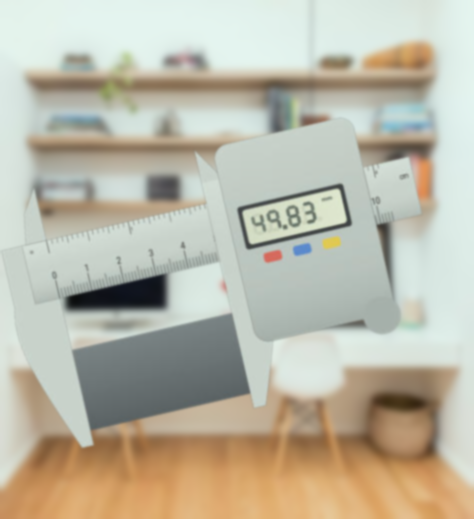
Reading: {"value": 49.83, "unit": "mm"}
